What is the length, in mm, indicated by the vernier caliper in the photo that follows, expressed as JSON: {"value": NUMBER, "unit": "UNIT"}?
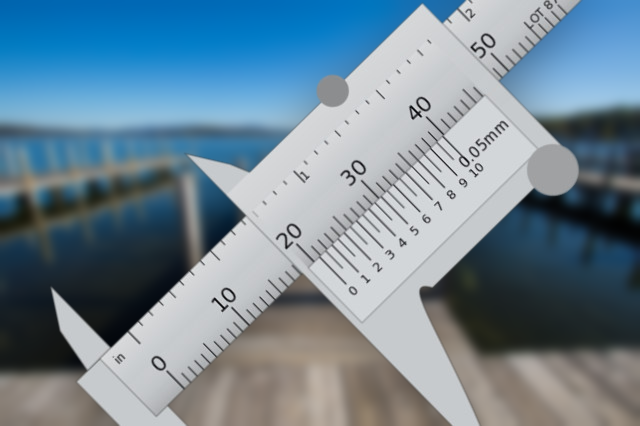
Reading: {"value": 20.8, "unit": "mm"}
